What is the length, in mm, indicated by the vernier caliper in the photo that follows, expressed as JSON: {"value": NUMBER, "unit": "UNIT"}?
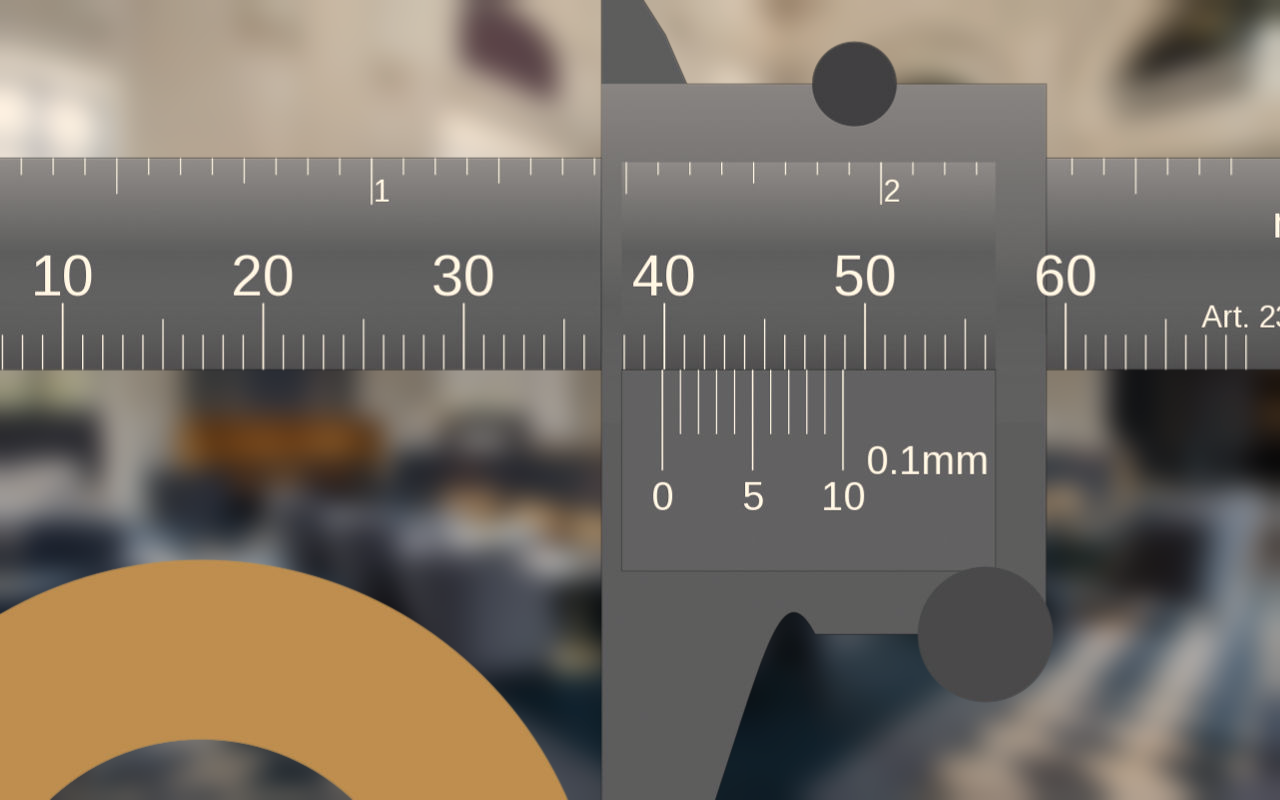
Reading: {"value": 39.9, "unit": "mm"}
